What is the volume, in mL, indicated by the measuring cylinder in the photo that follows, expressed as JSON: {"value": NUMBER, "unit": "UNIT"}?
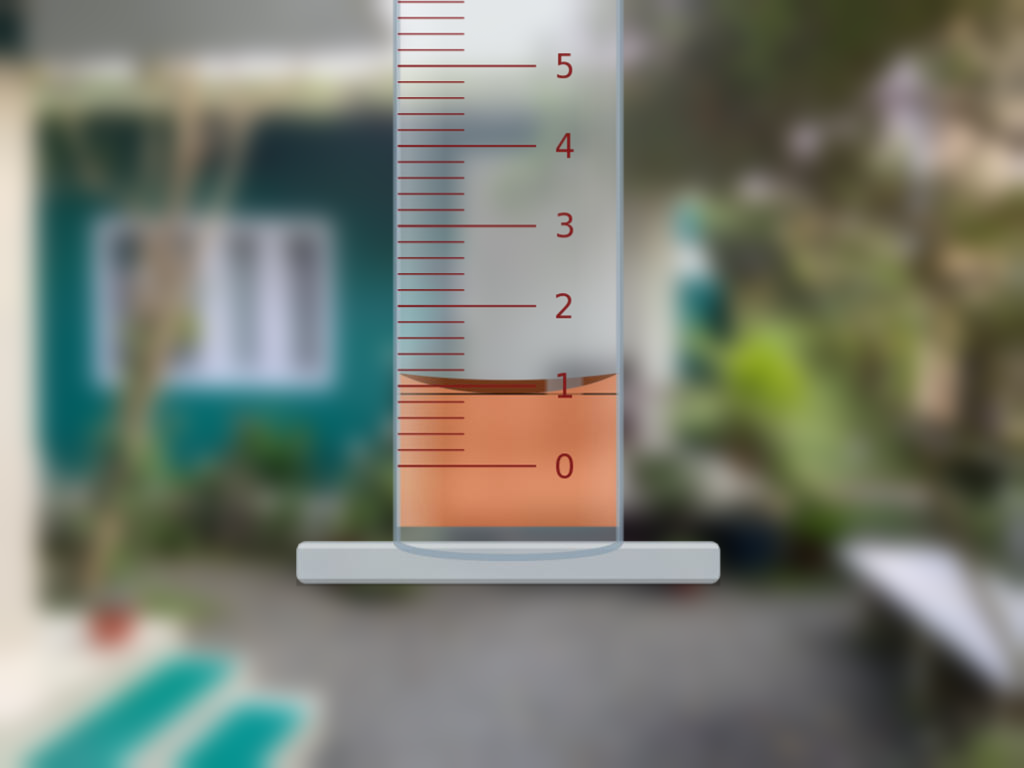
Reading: {"value": 0.9, "unit": "mL"}
